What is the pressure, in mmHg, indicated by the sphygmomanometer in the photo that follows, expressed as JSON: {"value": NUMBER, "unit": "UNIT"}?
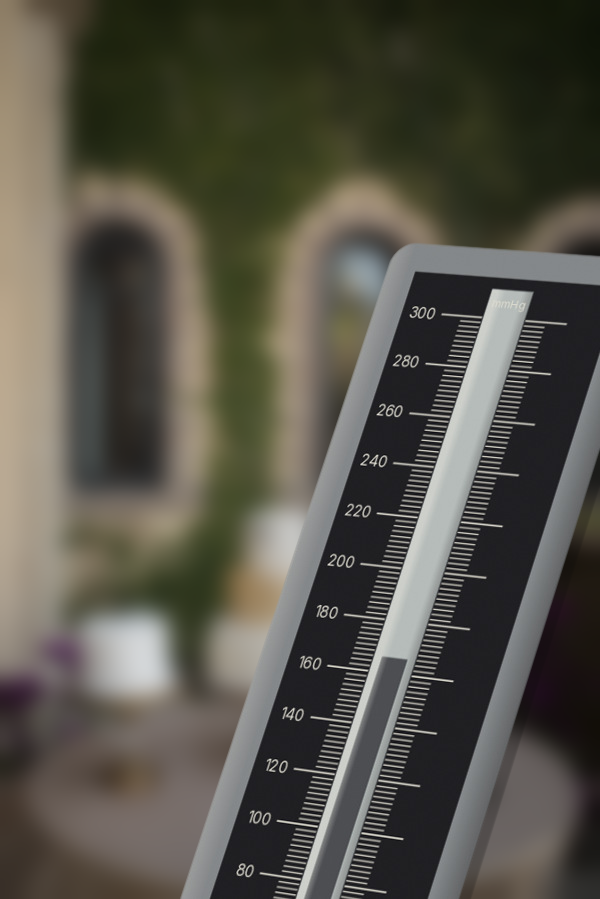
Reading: {"value": 166, "unit": "mmHg"}
